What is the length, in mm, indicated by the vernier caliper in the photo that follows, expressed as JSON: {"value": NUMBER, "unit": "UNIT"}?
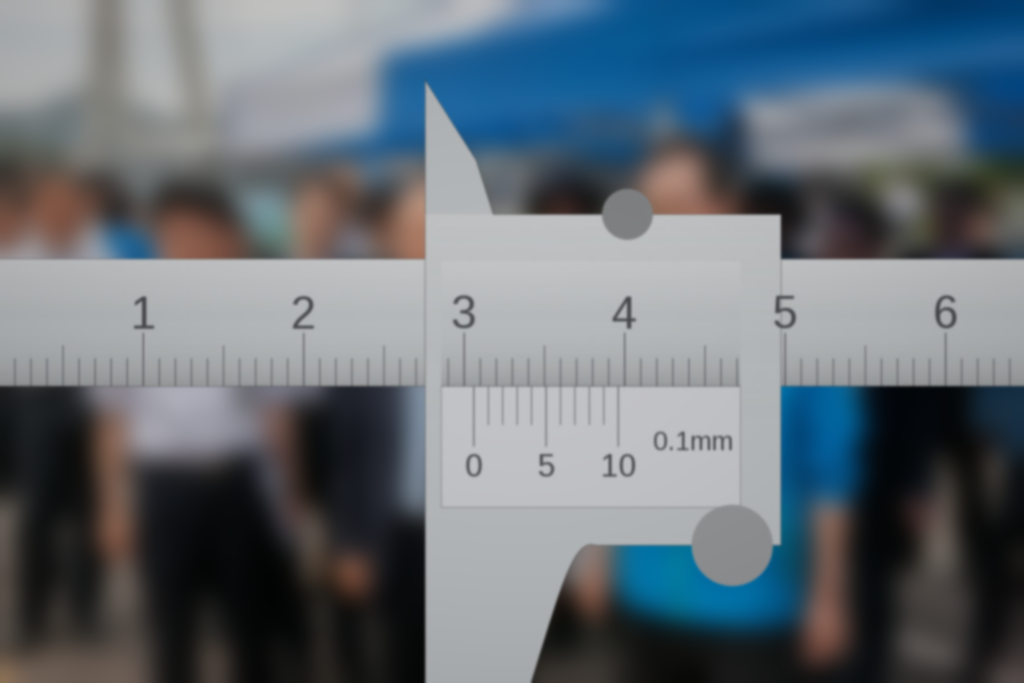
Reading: {"value": 30.6, "unit": "mm"}
